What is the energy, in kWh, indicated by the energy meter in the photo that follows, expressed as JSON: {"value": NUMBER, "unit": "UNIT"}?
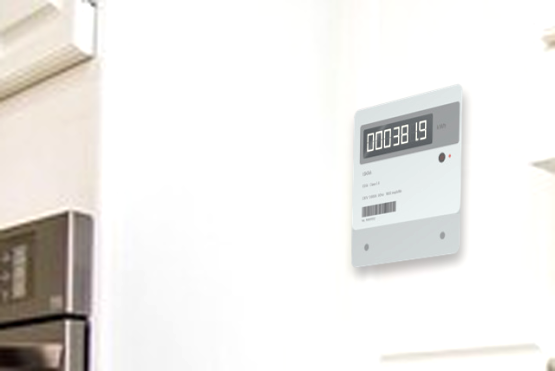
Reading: {"value": 381.9, "unit": "kWh"}
